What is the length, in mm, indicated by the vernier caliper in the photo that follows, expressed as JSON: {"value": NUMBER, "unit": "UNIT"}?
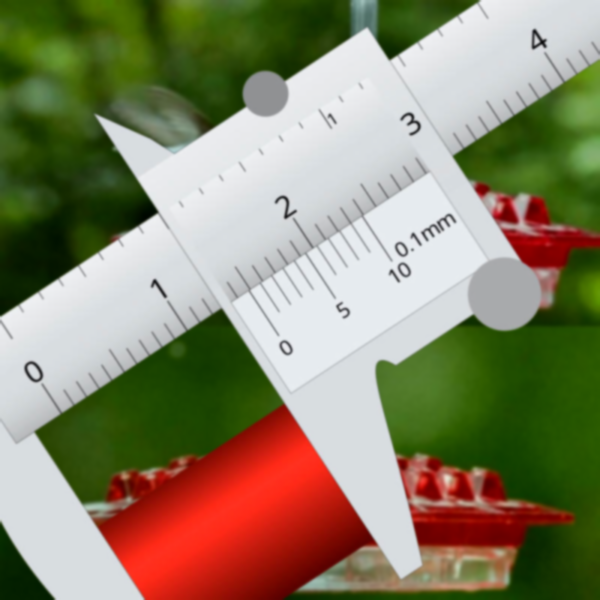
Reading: {"value": 14.9, "unit": "mm"}
